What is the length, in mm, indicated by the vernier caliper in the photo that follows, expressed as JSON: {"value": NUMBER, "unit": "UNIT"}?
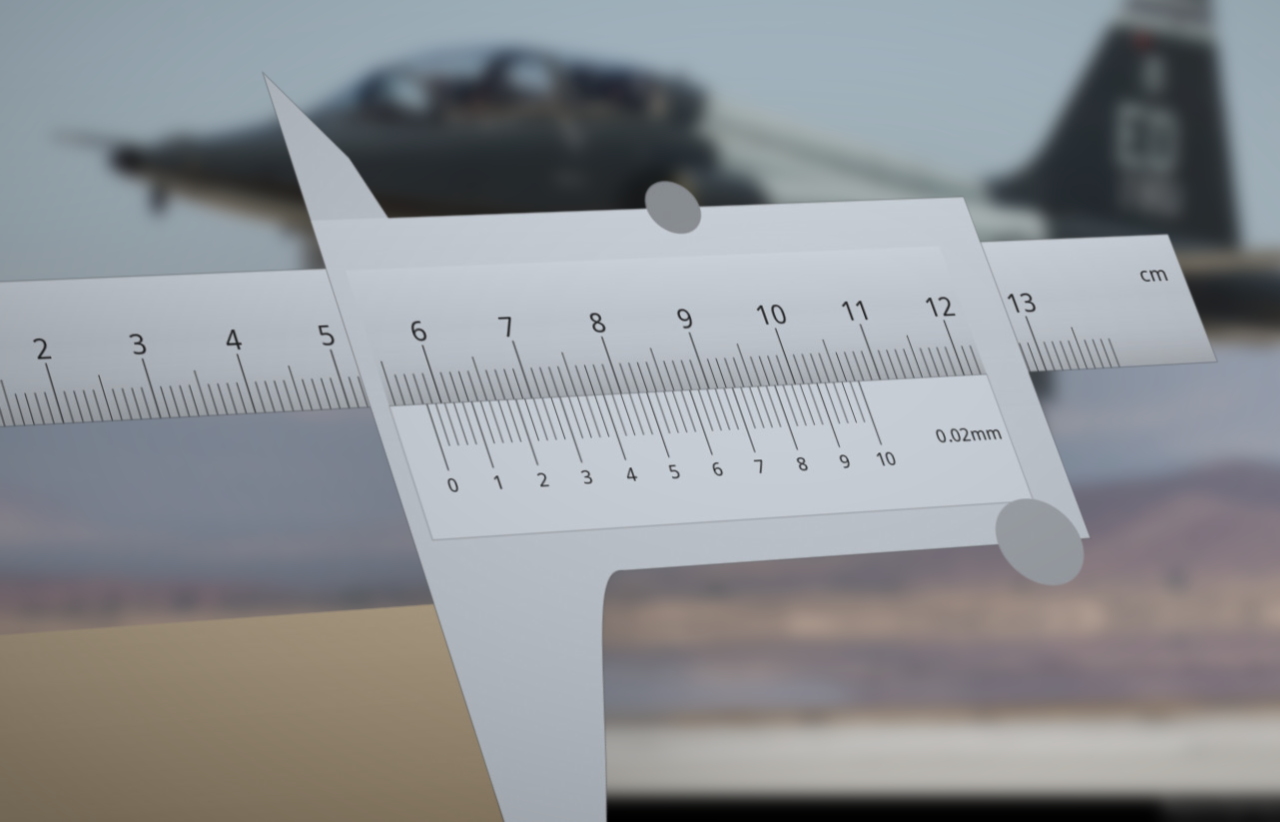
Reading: {"value": 58.4, "unit": "mm"}
